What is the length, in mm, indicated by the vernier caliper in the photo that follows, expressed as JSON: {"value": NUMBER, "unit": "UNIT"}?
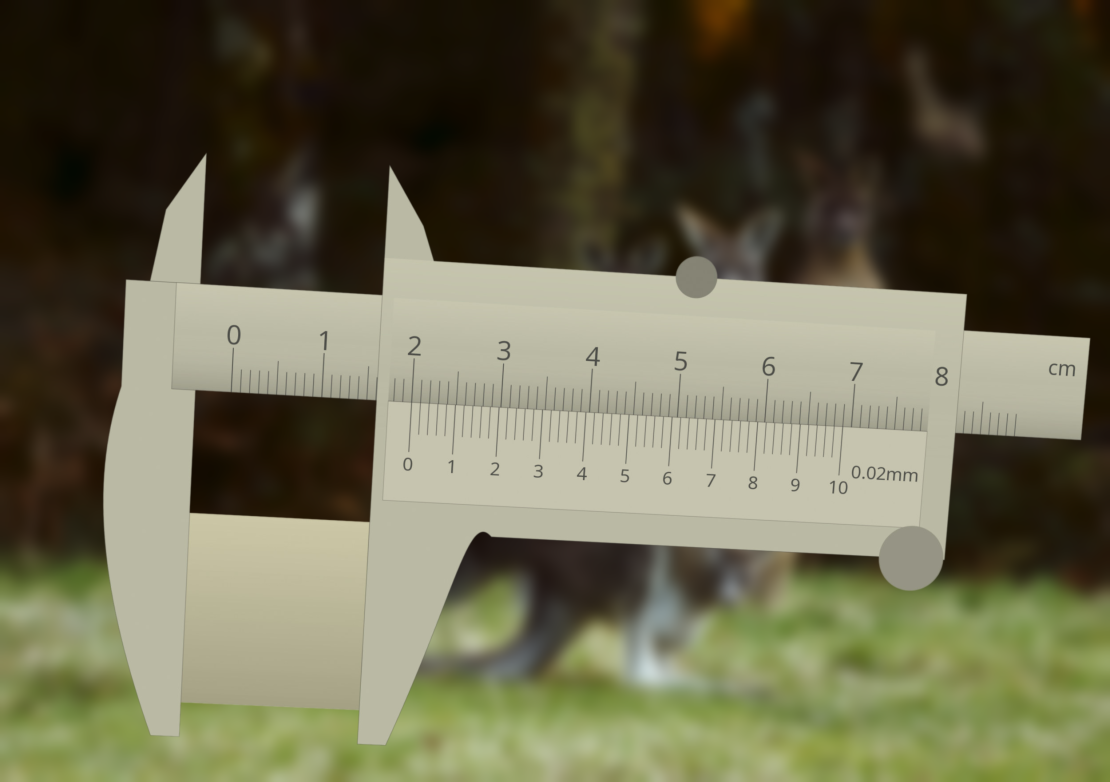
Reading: {"value": 20.0, "unit": "mm"}
